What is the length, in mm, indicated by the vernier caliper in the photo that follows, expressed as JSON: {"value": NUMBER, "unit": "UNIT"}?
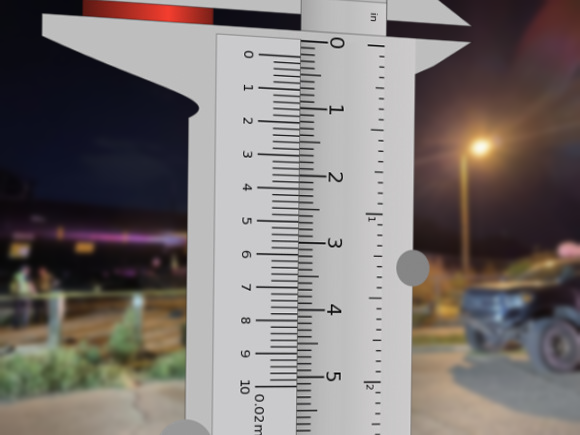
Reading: {"value": 2.4, "unit": "mm"}
